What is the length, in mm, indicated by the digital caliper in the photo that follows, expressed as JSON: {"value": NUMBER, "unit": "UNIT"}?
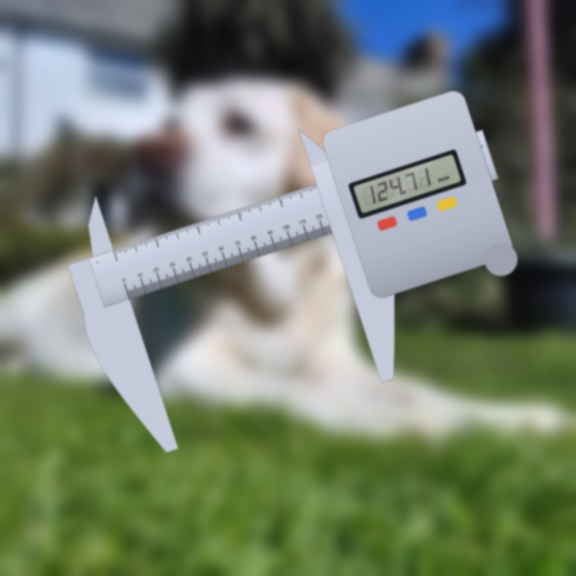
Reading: {"value": 124.71, "unit": "mm"}
